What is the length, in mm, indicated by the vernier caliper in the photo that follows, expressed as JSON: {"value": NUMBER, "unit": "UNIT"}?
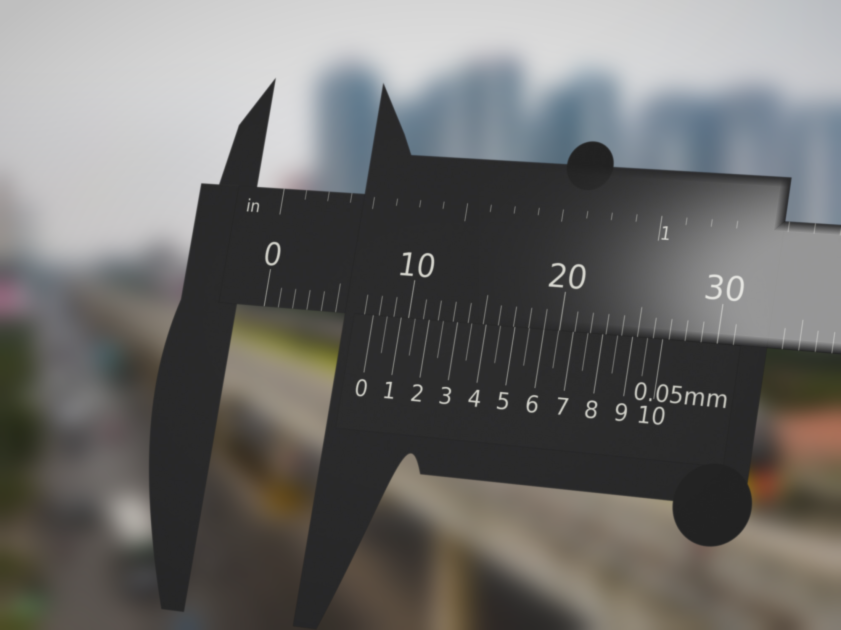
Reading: {"value": 7.6, "unit": "mm"}
